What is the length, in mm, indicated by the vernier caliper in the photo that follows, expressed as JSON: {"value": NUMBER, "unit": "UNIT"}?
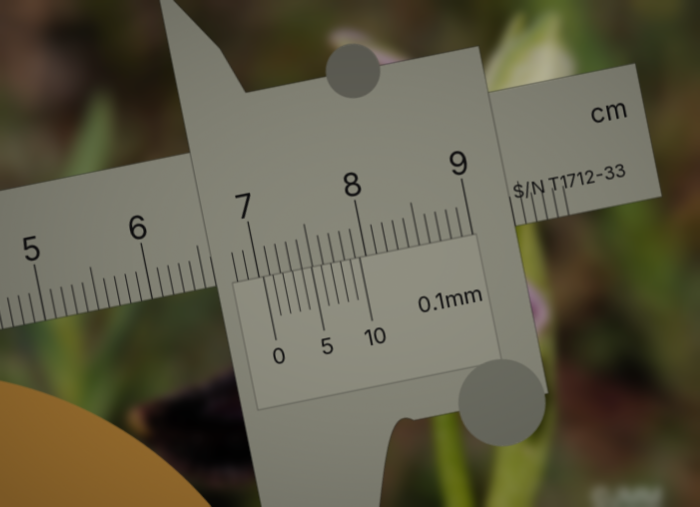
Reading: {"value": 70.4, "unit": "mm"}
